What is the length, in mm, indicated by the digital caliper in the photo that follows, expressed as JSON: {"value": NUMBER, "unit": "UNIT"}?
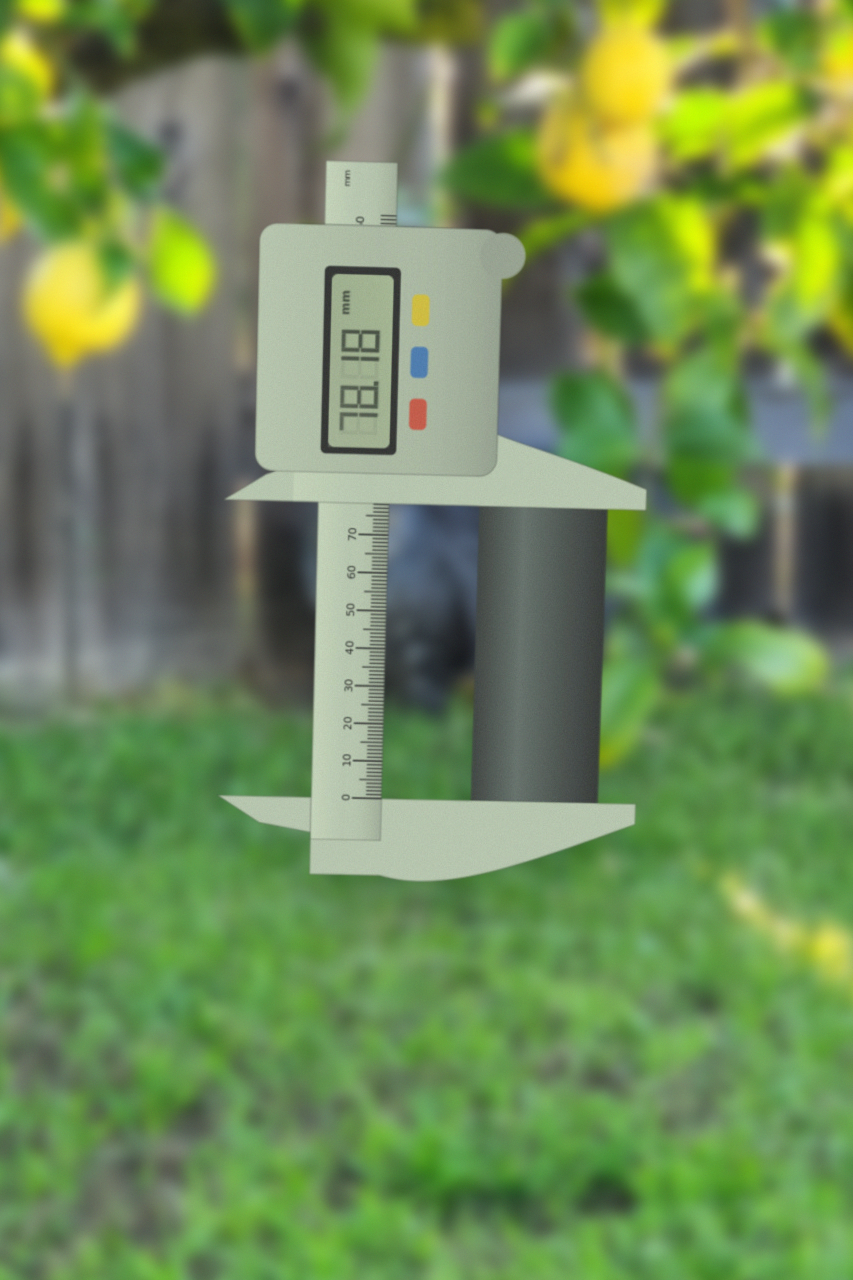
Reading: {"value": 78.18, "unit": "mm"}
